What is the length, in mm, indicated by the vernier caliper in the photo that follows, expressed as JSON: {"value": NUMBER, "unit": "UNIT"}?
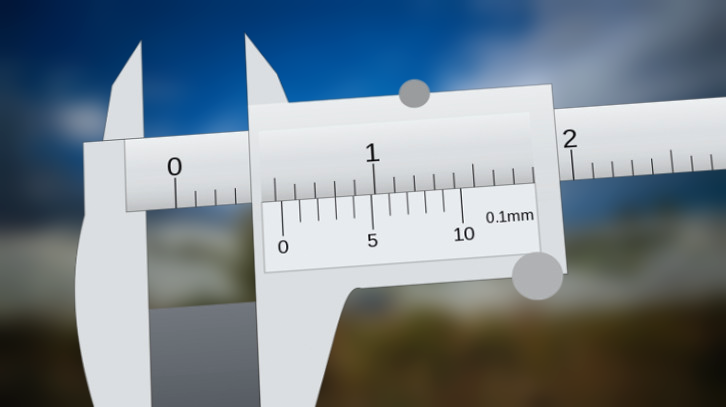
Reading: {"value": 5.3, "unit": "mm"}
